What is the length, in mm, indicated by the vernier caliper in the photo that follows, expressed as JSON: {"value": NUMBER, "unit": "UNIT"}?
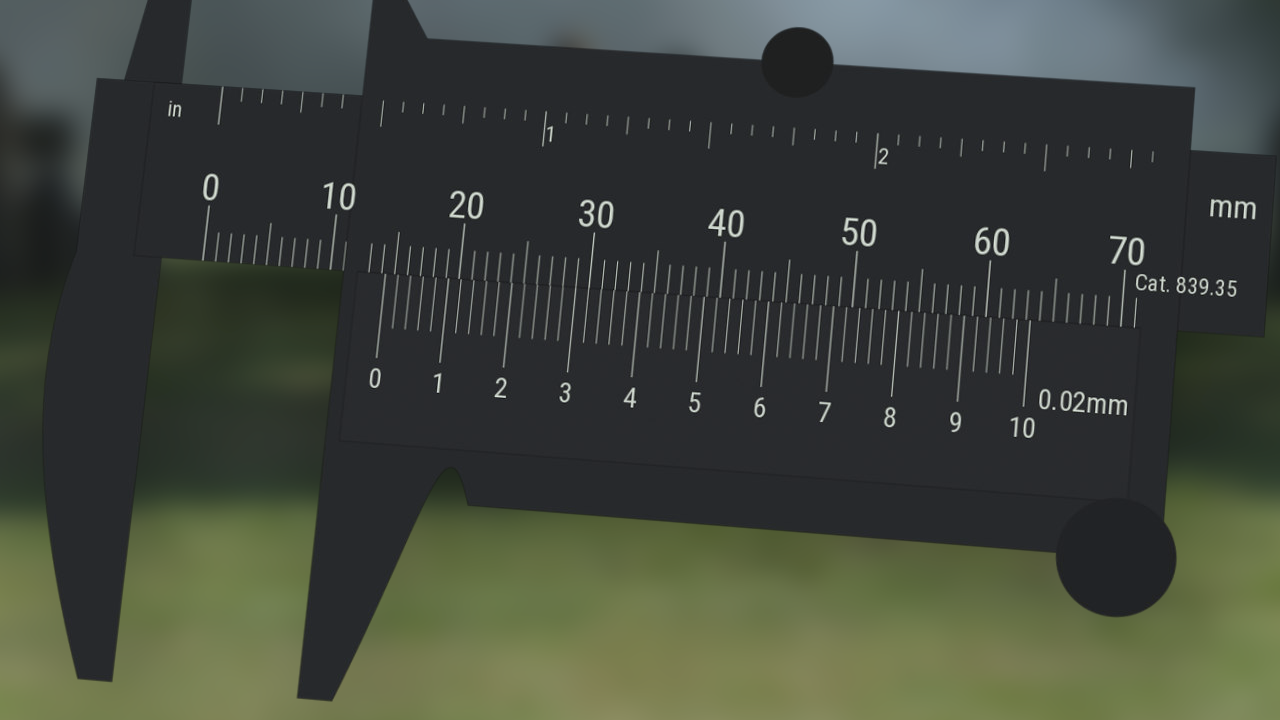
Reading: {"value": 14.3, "unit": "mm"}
